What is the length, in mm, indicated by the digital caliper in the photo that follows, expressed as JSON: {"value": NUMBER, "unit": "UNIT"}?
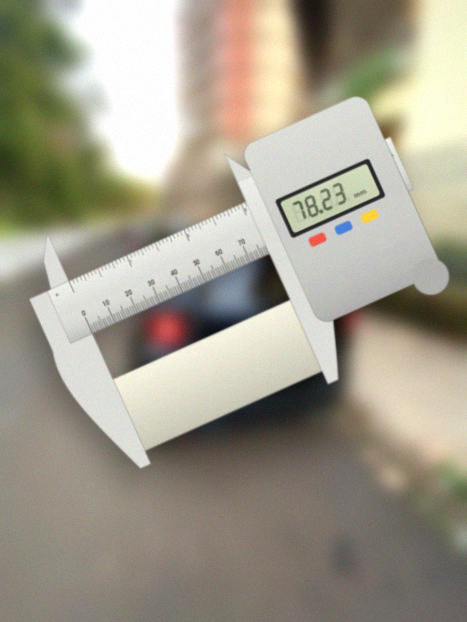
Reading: {"value": 78.23, "unit": "mm"}
